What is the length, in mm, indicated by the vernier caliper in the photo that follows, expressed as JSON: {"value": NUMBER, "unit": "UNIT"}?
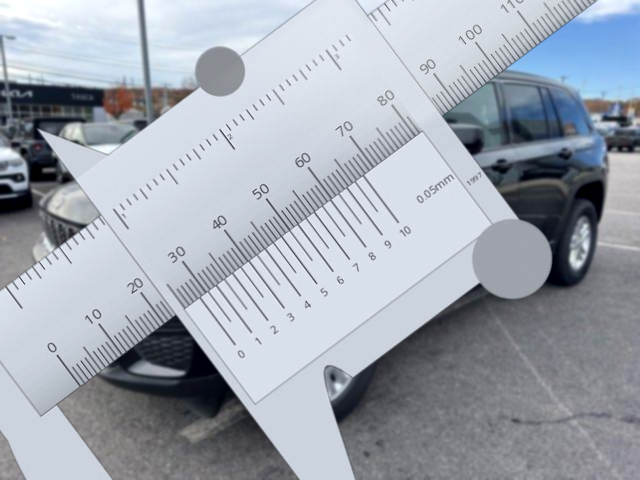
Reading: {"value": 28.5, "unit": "mm"}
